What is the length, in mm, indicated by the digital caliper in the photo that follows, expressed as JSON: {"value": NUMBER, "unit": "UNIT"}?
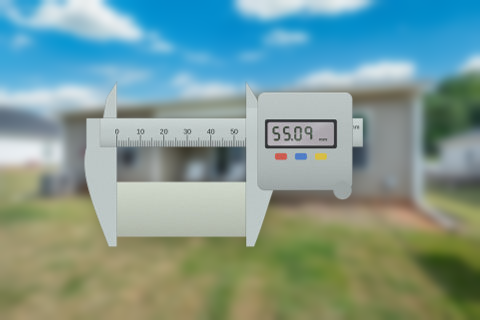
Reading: {"value": 55.09, "unit": "mm"}
